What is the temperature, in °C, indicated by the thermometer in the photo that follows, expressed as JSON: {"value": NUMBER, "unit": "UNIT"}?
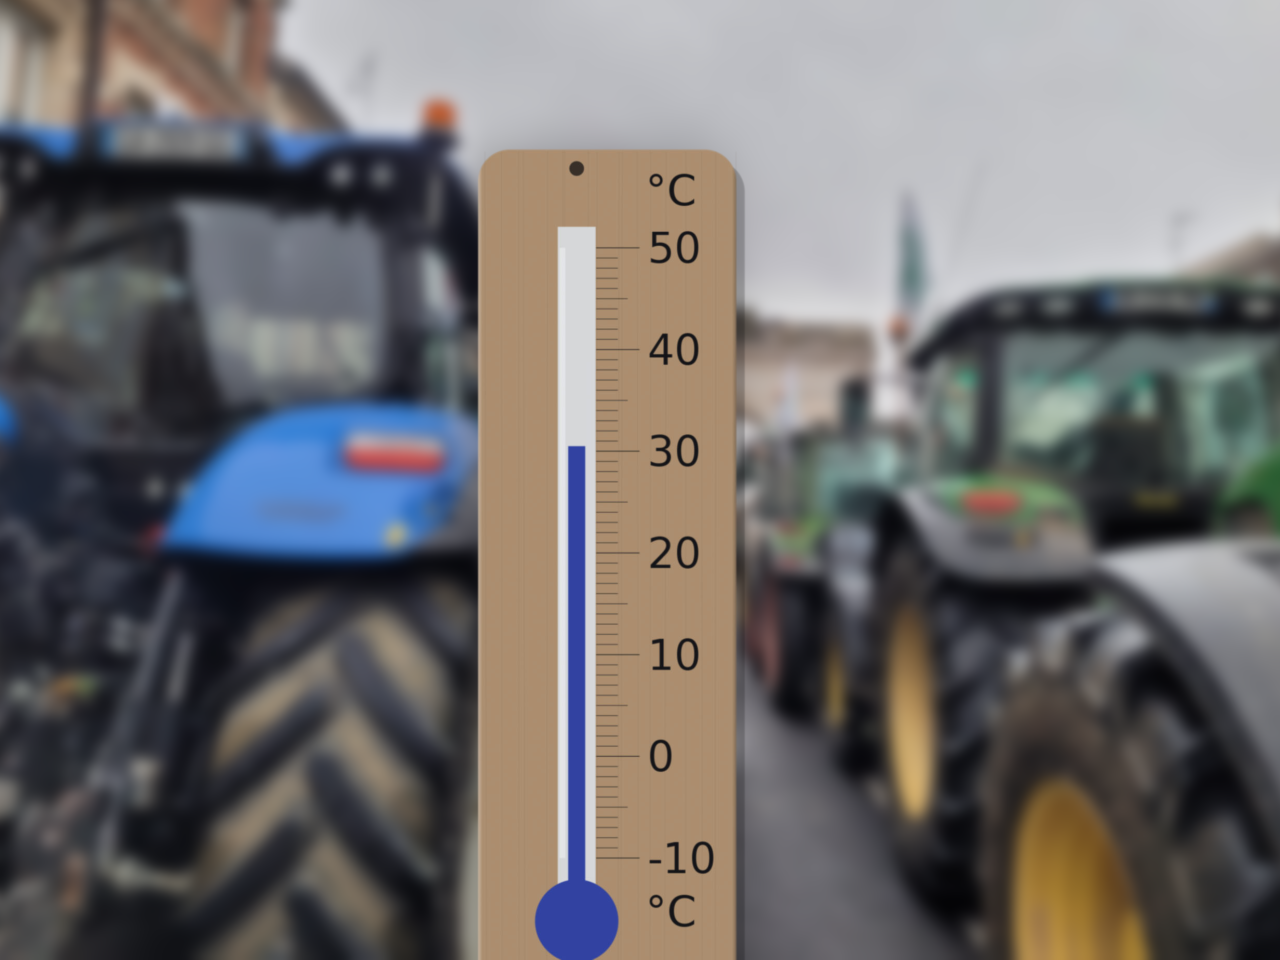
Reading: {"value": 30.5, "unit": "°C"}
